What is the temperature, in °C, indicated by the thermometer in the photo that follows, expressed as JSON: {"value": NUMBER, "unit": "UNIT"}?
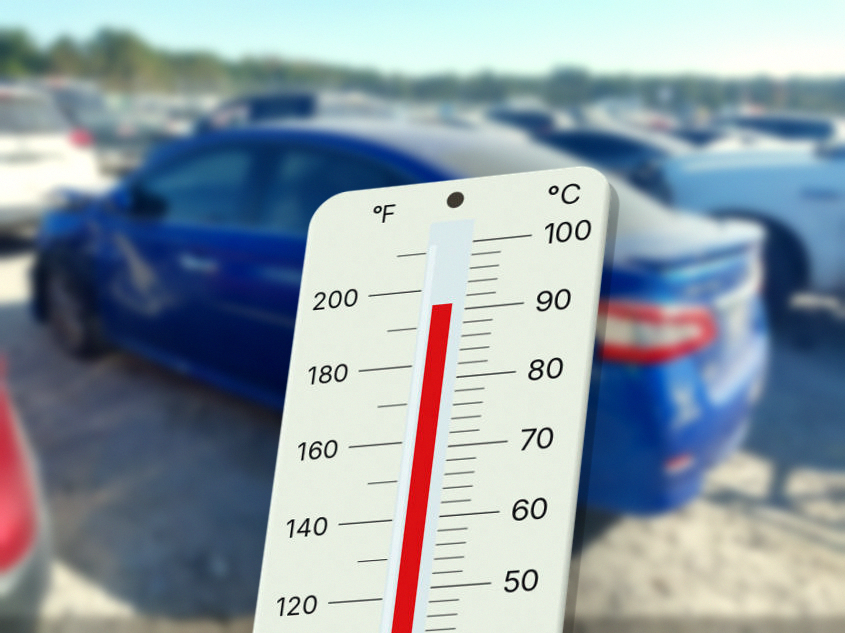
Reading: {"value": 91, "unit": "°C"}
